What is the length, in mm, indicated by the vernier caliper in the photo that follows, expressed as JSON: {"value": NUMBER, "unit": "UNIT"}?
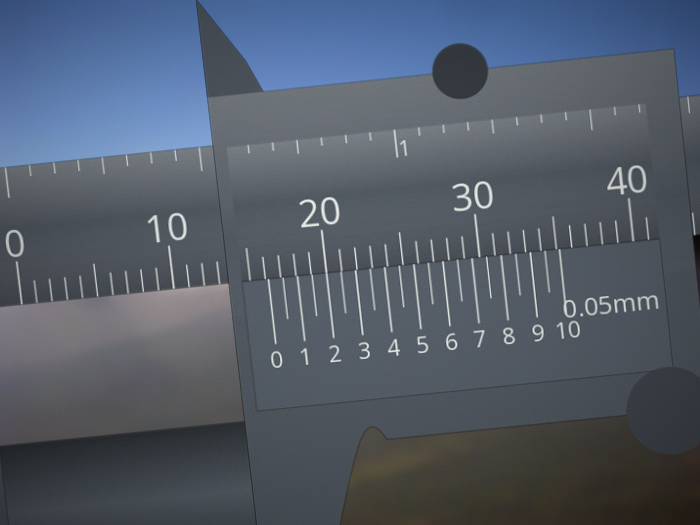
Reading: {"value": 16.2, "unit": "mm"}
